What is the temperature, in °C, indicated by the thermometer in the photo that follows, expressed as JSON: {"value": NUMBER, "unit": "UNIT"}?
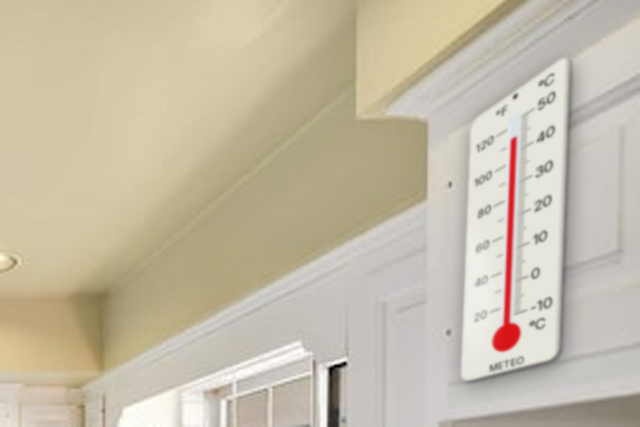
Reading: {"value": 45, "unit": "°C"}
